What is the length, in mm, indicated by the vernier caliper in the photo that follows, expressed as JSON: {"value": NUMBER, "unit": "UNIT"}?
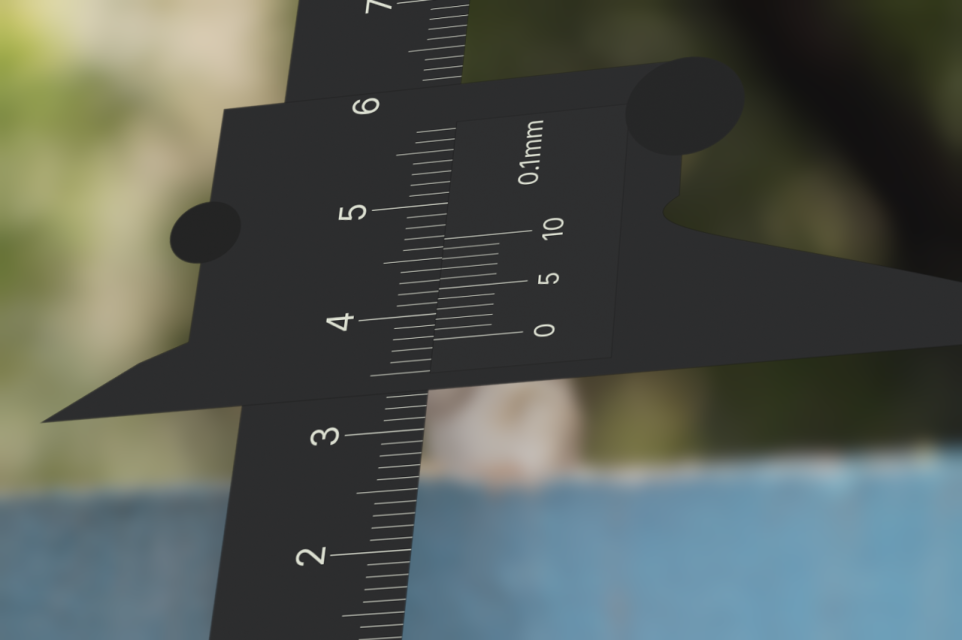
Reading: {"value": 37.7, "unit": "mm"}
